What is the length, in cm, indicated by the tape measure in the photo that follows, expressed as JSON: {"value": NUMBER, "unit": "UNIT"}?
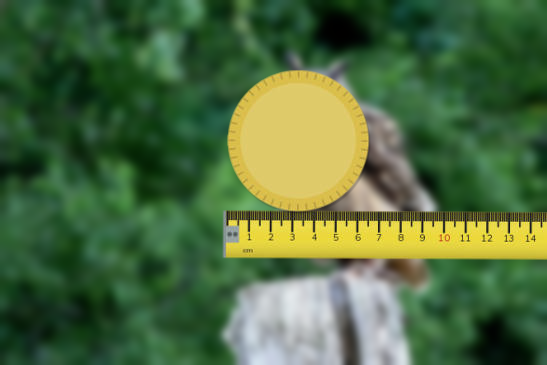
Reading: {"value": 6.5, "unit": "cm"}
